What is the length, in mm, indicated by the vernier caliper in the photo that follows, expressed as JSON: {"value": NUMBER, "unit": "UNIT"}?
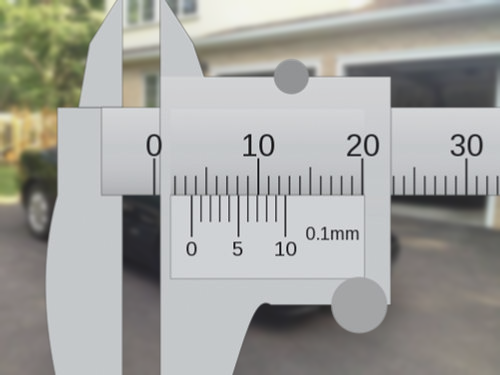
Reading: {"value": 3.6, "unit": "mm"}
